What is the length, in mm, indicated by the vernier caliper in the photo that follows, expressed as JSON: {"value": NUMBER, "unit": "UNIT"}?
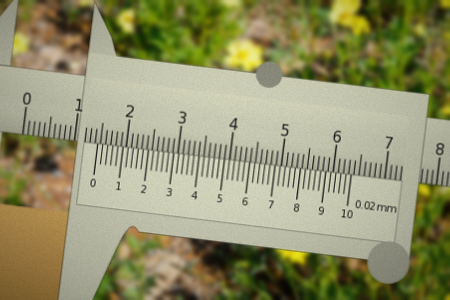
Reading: {"value": 14.5, "unit": "mm"}
